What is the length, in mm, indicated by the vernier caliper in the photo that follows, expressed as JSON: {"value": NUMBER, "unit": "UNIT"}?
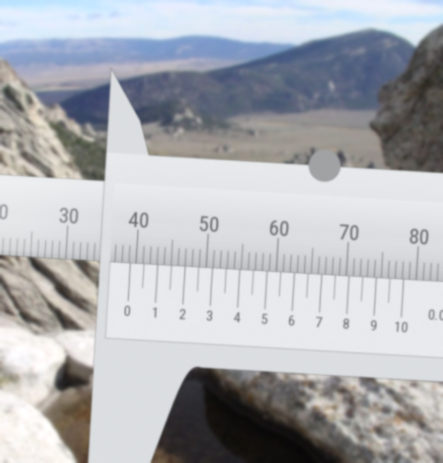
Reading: {"value": 39.2, "unit": "mm"}
